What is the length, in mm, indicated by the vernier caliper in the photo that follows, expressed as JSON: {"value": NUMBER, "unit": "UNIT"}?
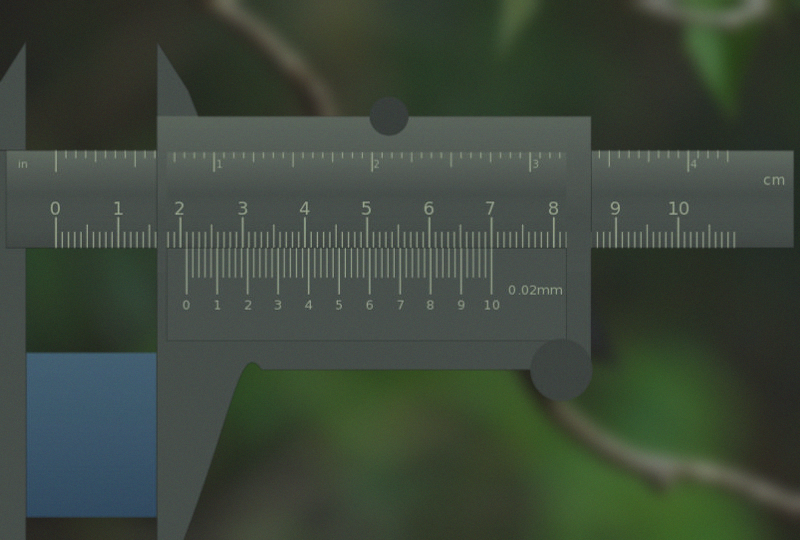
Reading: {"value": 21.0, "unit": "mm"}
